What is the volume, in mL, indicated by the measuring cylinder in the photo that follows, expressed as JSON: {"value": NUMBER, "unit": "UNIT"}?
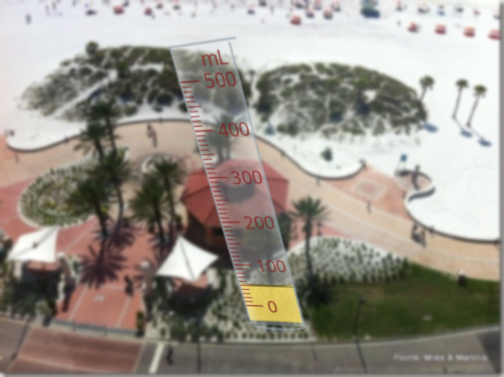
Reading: {"value": 50, "unit": "mL"}
